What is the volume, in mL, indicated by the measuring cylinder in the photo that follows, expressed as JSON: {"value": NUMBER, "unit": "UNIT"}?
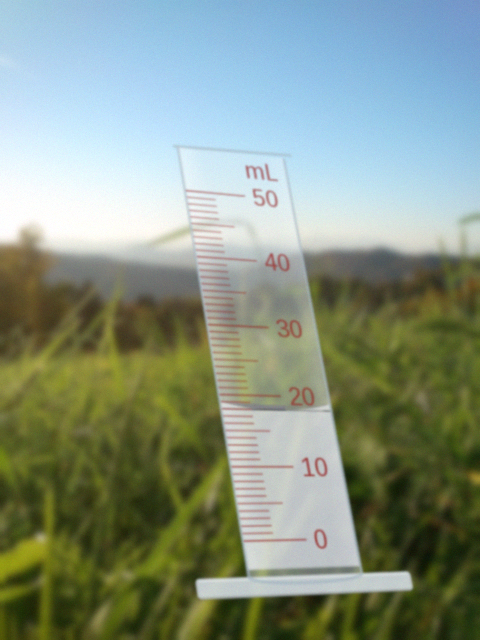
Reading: {"value": 18, "unit": "mL"}
